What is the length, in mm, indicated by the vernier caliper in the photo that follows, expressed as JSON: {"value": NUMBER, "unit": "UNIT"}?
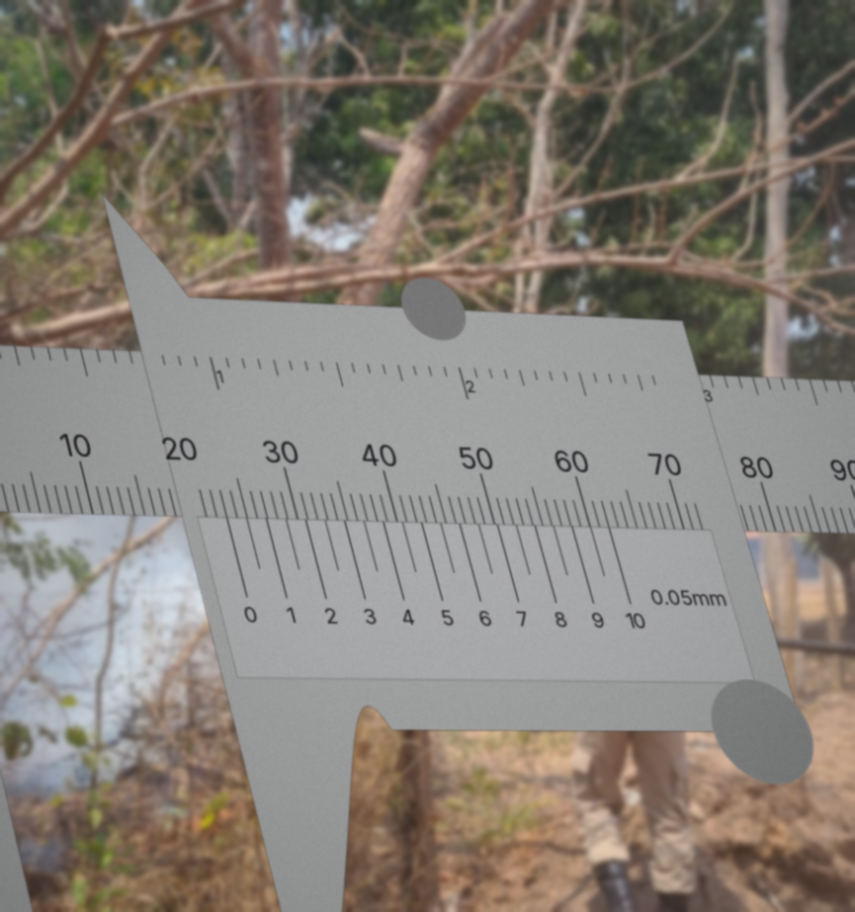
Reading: {"value": 23.0, "unit": "mm"}
